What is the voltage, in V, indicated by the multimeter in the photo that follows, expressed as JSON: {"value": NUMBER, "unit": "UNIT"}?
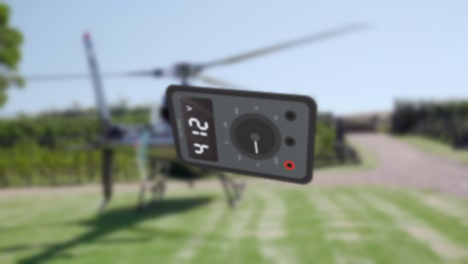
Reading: {"value": 412, "unit": "V"}
